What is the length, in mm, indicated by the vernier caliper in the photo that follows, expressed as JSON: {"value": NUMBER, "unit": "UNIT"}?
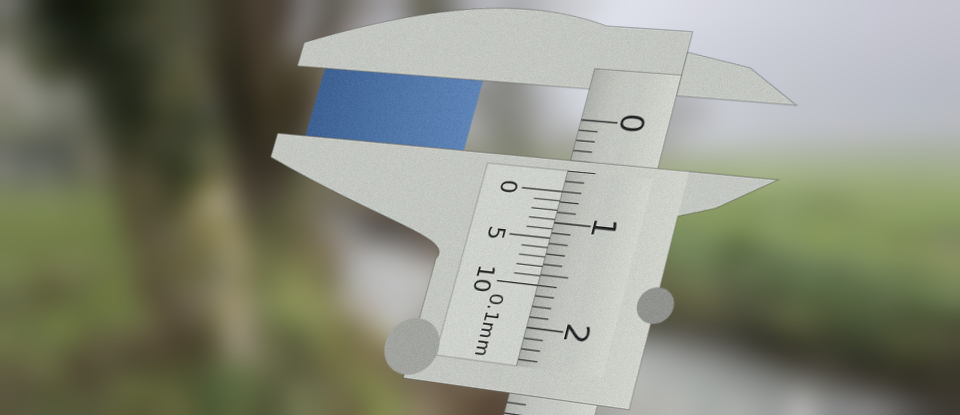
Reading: {"value": 7.0, "unit": "mm"}
